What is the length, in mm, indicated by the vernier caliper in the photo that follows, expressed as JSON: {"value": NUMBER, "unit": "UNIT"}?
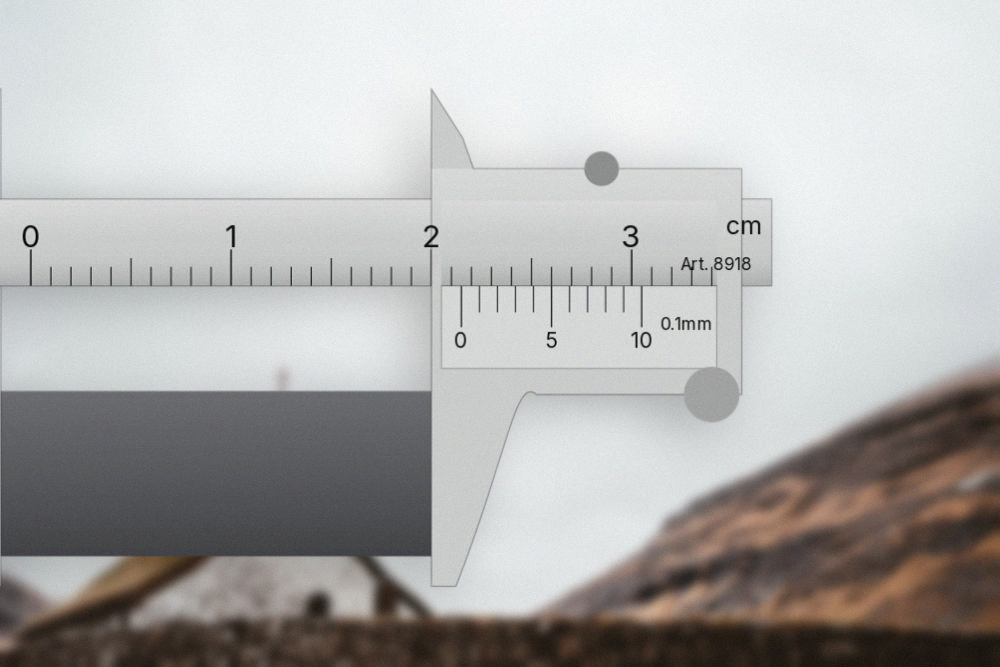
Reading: {"value": 21.5, "unit": "mm"}
